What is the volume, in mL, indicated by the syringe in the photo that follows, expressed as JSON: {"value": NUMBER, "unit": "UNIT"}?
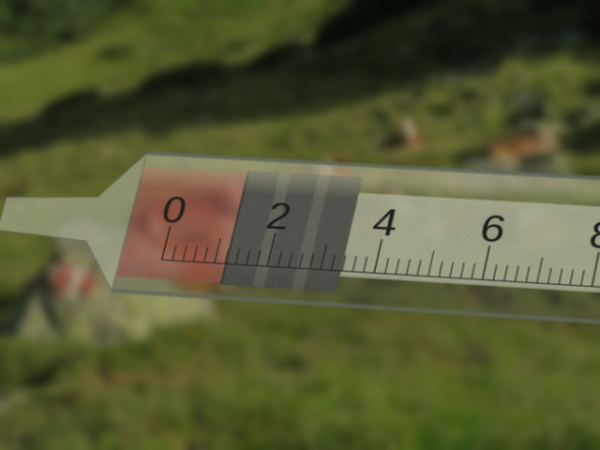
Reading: {"value": 1.2, "unit": "mL"}
